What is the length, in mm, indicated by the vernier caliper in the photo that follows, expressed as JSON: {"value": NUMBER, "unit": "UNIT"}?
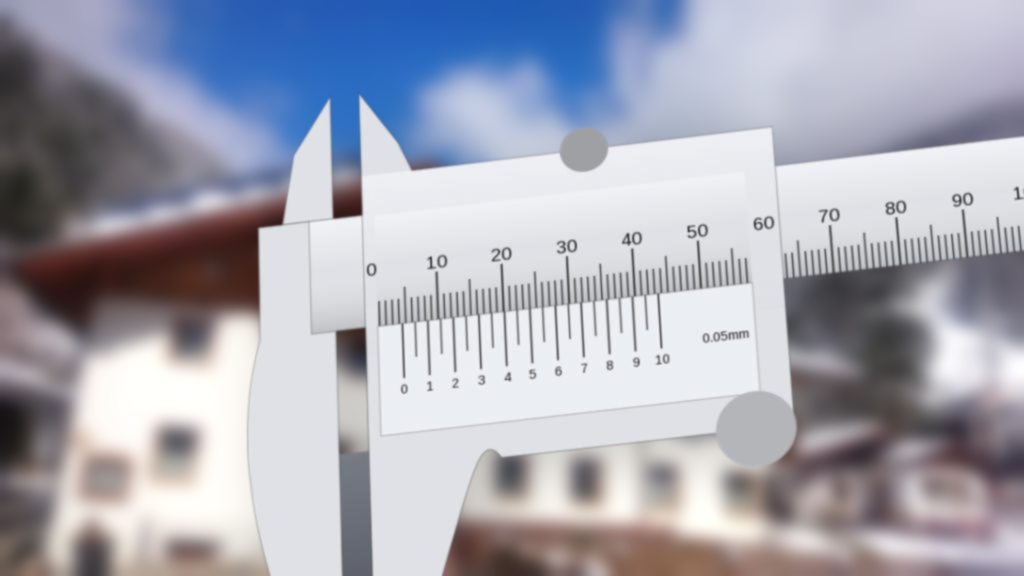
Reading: {"value": 4.5, "unit": "mm"}
